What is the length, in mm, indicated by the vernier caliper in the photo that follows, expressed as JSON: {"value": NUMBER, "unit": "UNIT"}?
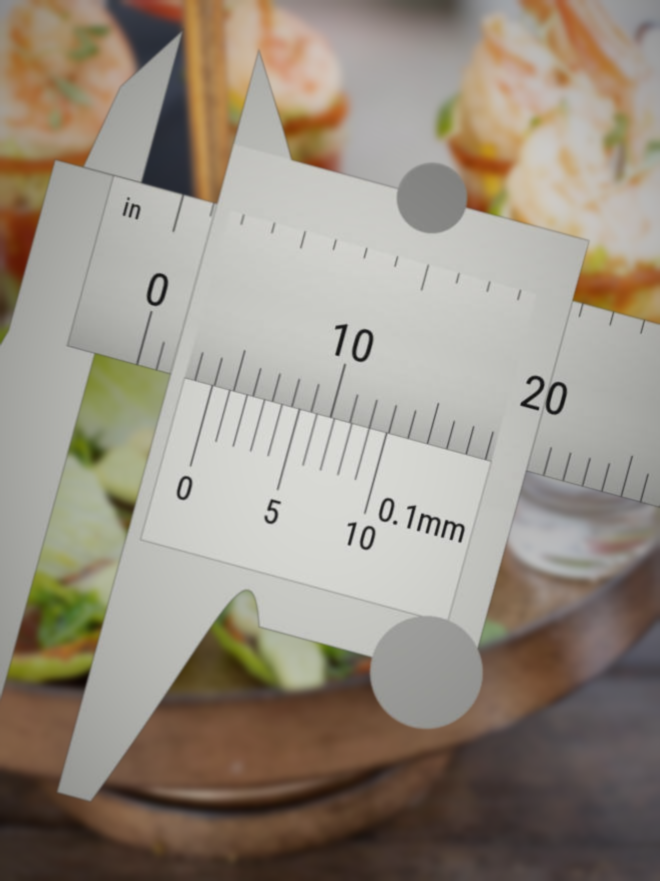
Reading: {"value": 3.9, "unit": "mm"}
